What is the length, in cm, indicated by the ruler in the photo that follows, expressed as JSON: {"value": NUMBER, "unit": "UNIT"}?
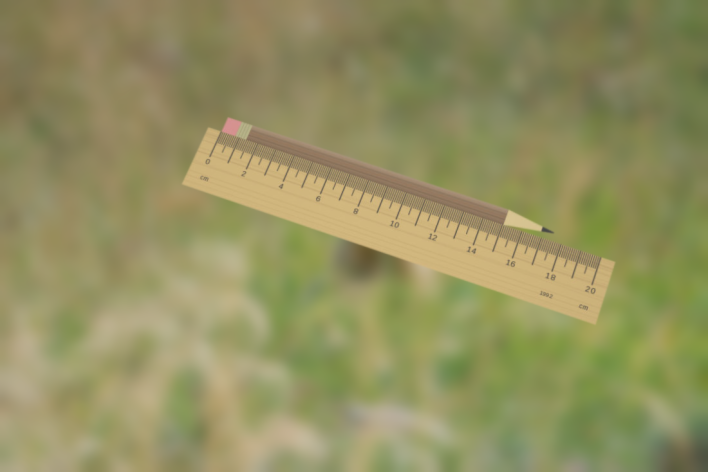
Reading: {"value": 17.5, "unit": "cm"}
